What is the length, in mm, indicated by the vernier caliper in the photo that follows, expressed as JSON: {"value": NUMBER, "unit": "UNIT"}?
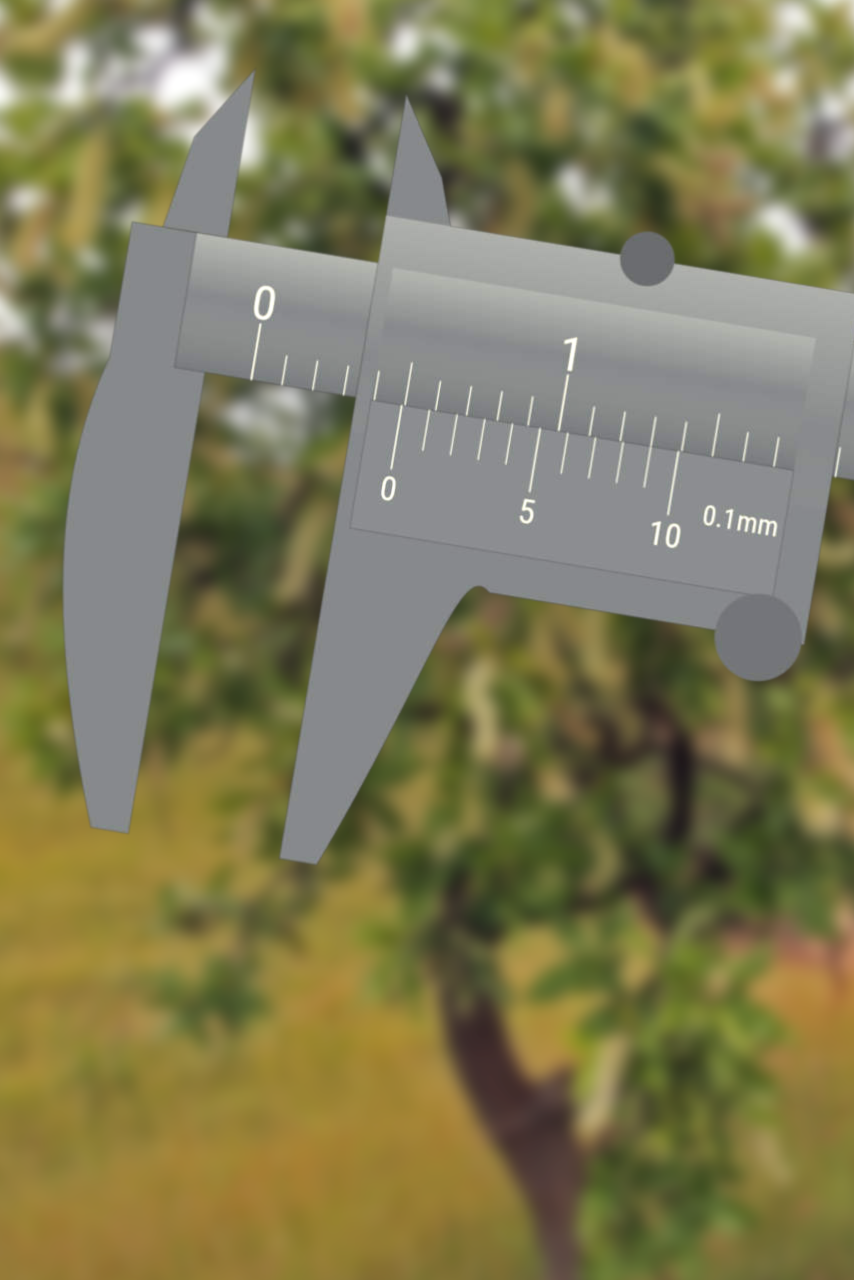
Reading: {"value": 4.9, "unit": "mm"}
